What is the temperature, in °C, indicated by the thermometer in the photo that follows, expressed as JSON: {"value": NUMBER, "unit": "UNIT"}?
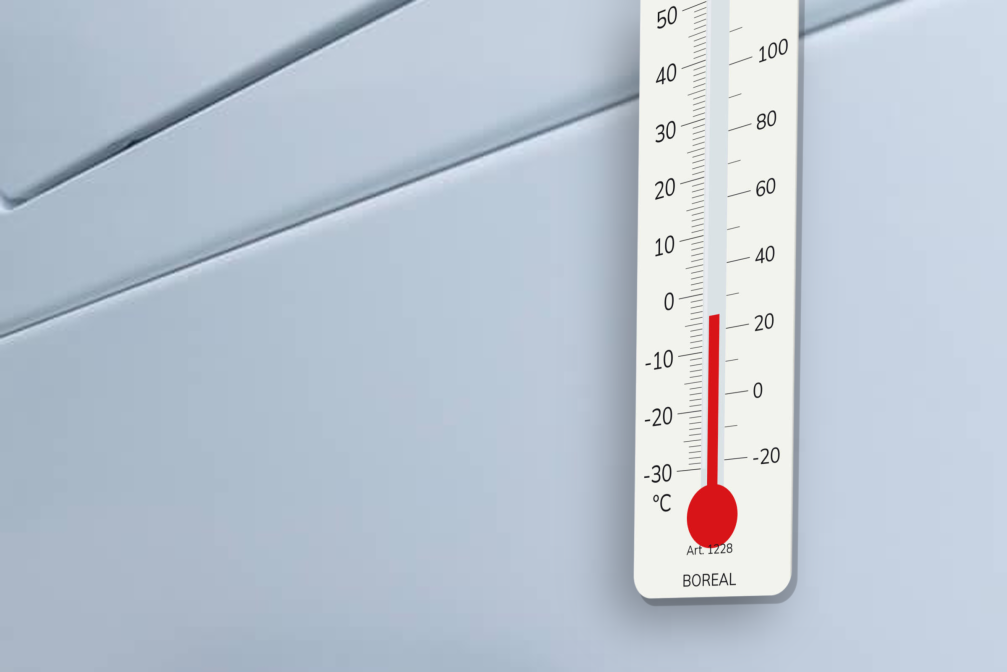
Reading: {"value": -4, "unit": "°C"}
